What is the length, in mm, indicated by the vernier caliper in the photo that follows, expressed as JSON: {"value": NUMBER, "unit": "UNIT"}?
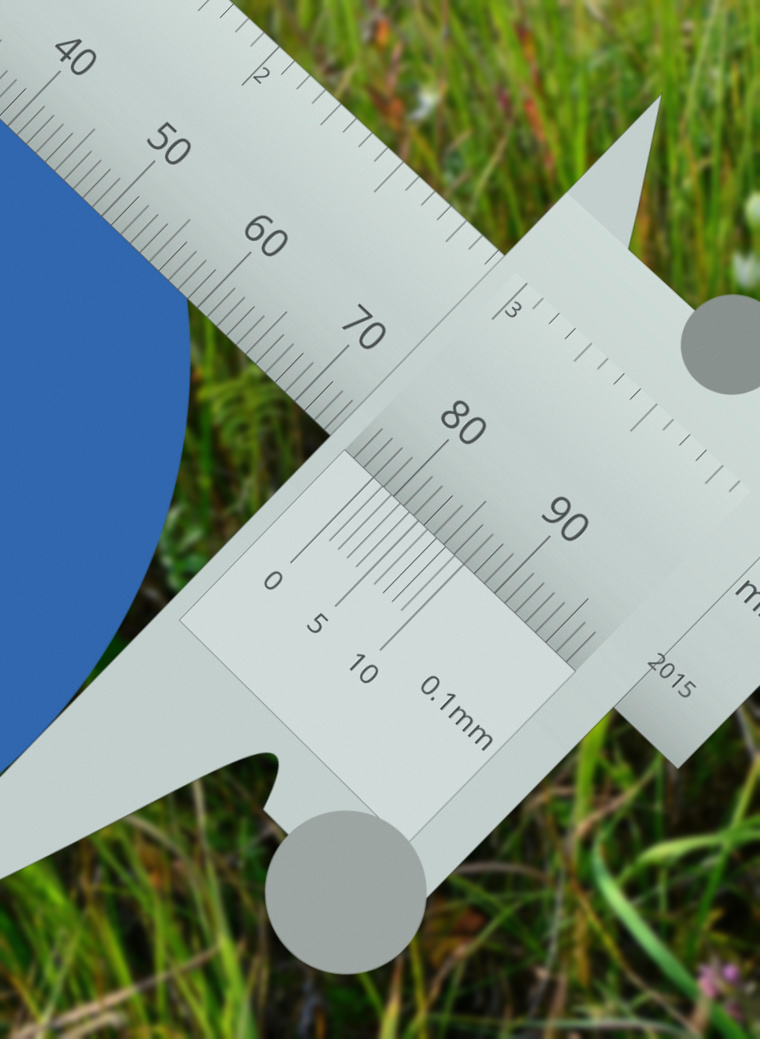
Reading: {"value": 78.0, "unit": "mm"}
